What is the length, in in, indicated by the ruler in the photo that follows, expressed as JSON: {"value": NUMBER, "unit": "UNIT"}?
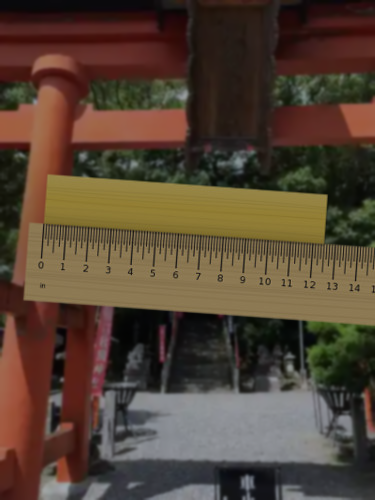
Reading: {"value": 12.5, "unit": "in"}
